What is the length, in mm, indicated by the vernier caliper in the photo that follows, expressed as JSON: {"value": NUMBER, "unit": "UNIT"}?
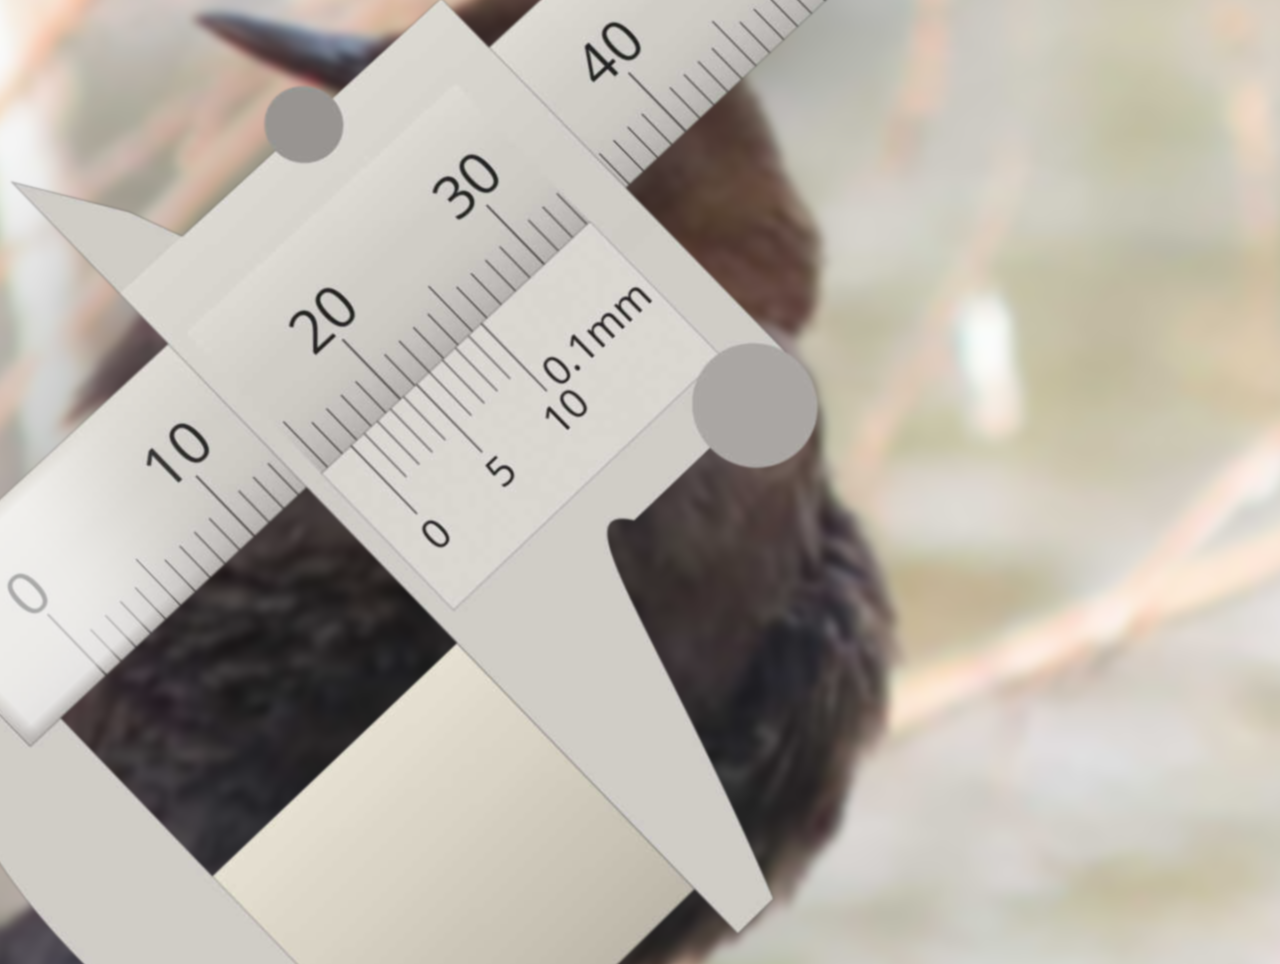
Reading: {"value": 16.6, "unit": "mm"}
